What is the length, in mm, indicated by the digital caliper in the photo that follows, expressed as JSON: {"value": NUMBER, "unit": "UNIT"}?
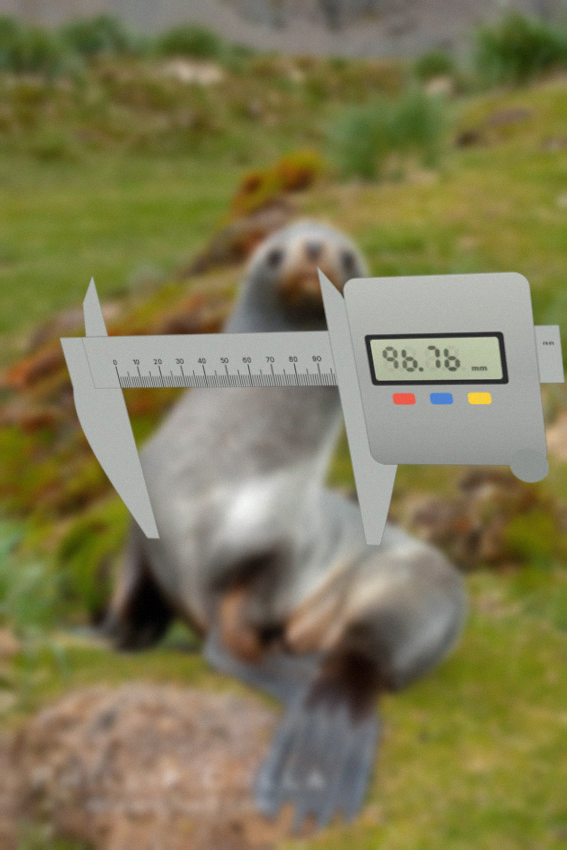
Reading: {"value": 96.76, "unit": "mm"}
